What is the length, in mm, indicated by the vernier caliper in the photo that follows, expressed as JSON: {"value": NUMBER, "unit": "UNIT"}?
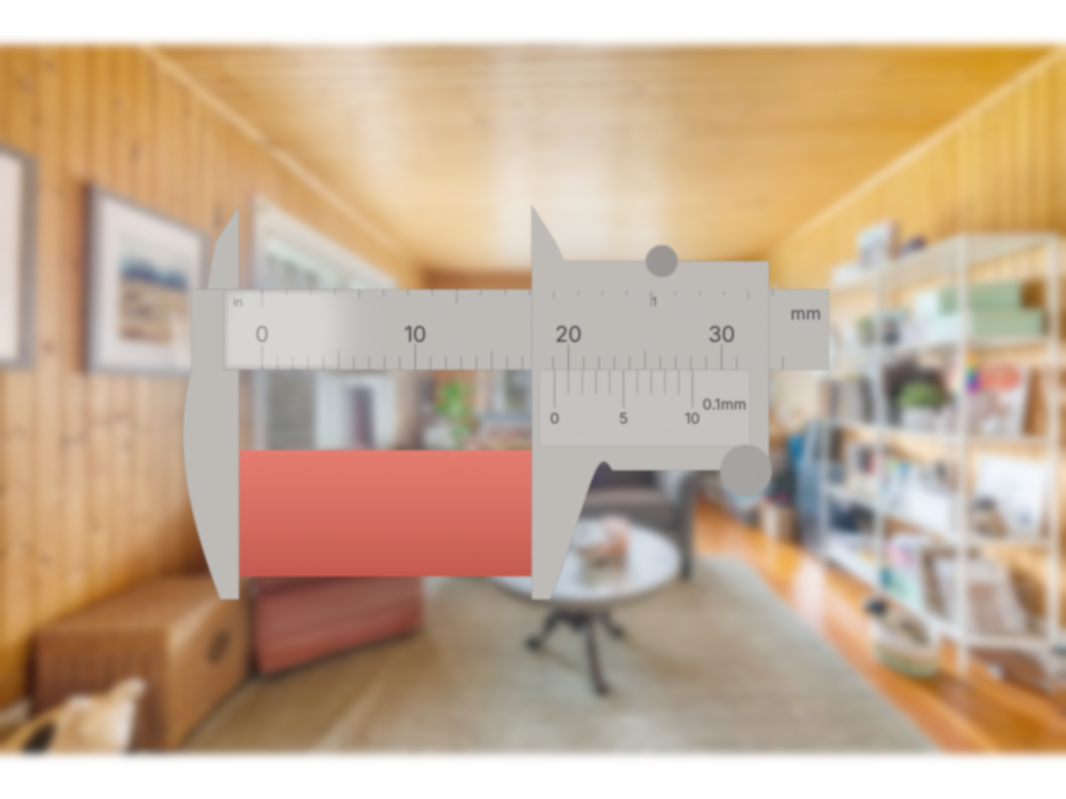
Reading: {"value": 19.1, "unit": "mm"}
